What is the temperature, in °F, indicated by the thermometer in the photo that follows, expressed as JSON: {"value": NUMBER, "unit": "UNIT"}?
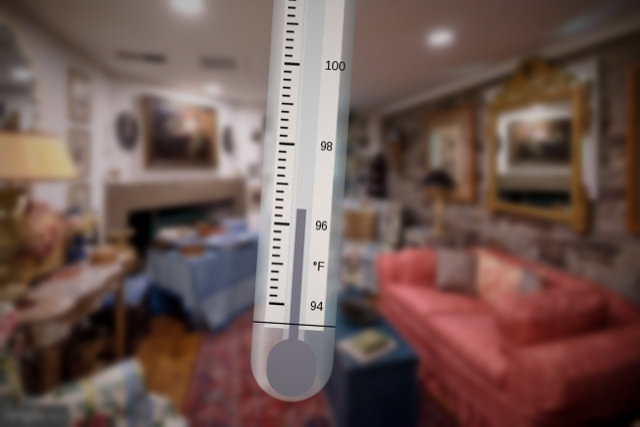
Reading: {"value": 96.4, "unit": "°F"}
